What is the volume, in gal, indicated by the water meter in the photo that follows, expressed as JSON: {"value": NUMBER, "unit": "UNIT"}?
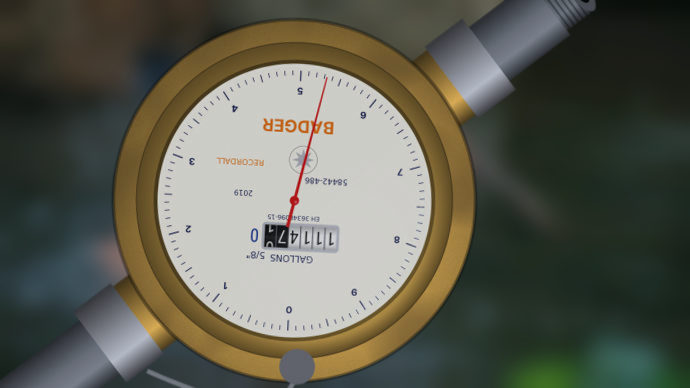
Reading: {"value": 1114705.3, "unit": "gal"}
